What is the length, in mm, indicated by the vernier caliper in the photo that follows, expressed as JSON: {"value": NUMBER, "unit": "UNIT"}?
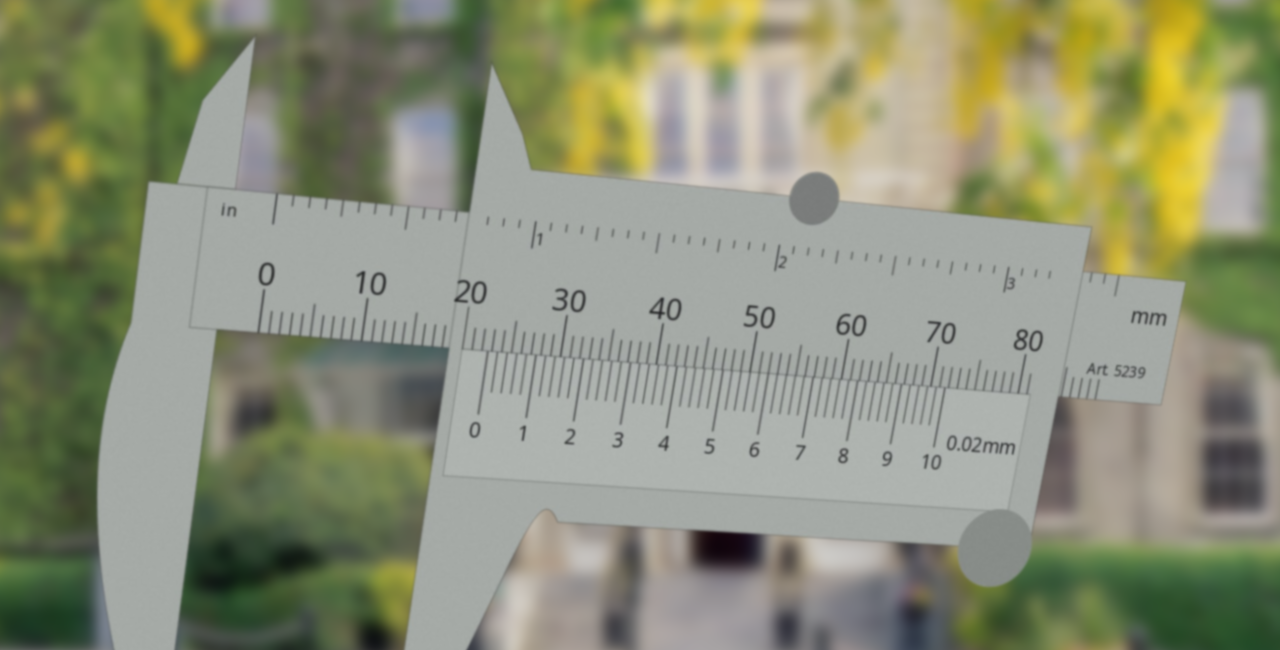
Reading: {"value": 22.6, "unit": "mm"}
